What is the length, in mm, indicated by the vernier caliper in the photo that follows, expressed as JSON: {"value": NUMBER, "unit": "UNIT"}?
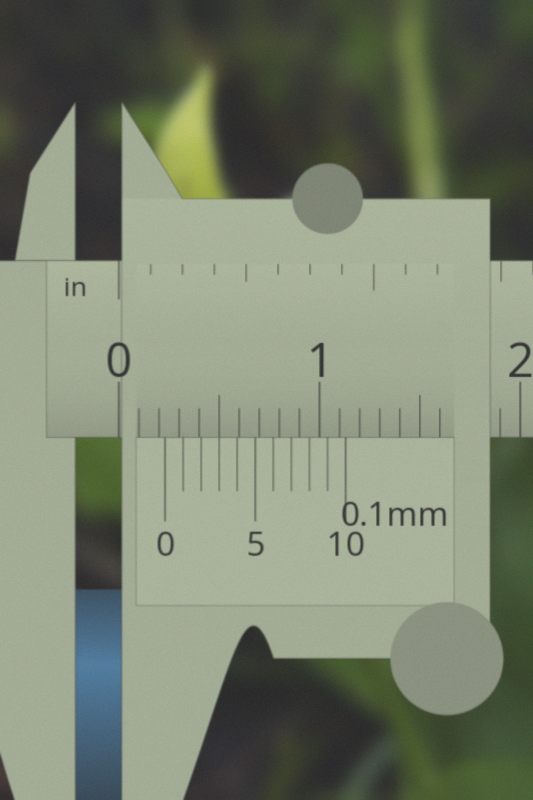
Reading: {"value": 2.3, "unit": "mm"}
